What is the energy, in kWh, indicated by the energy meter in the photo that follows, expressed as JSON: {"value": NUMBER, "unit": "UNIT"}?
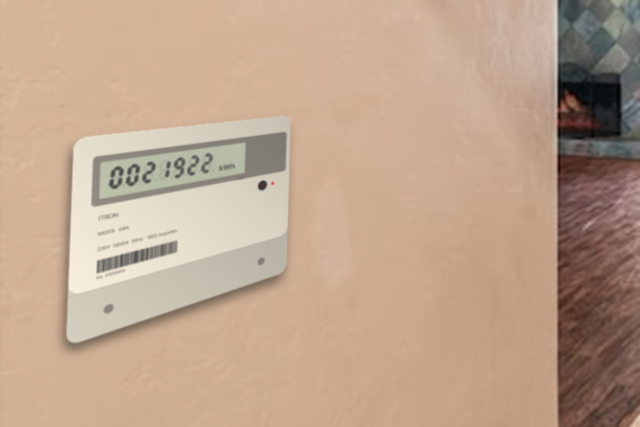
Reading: {"value": 21922, "unit": "kWh"}
